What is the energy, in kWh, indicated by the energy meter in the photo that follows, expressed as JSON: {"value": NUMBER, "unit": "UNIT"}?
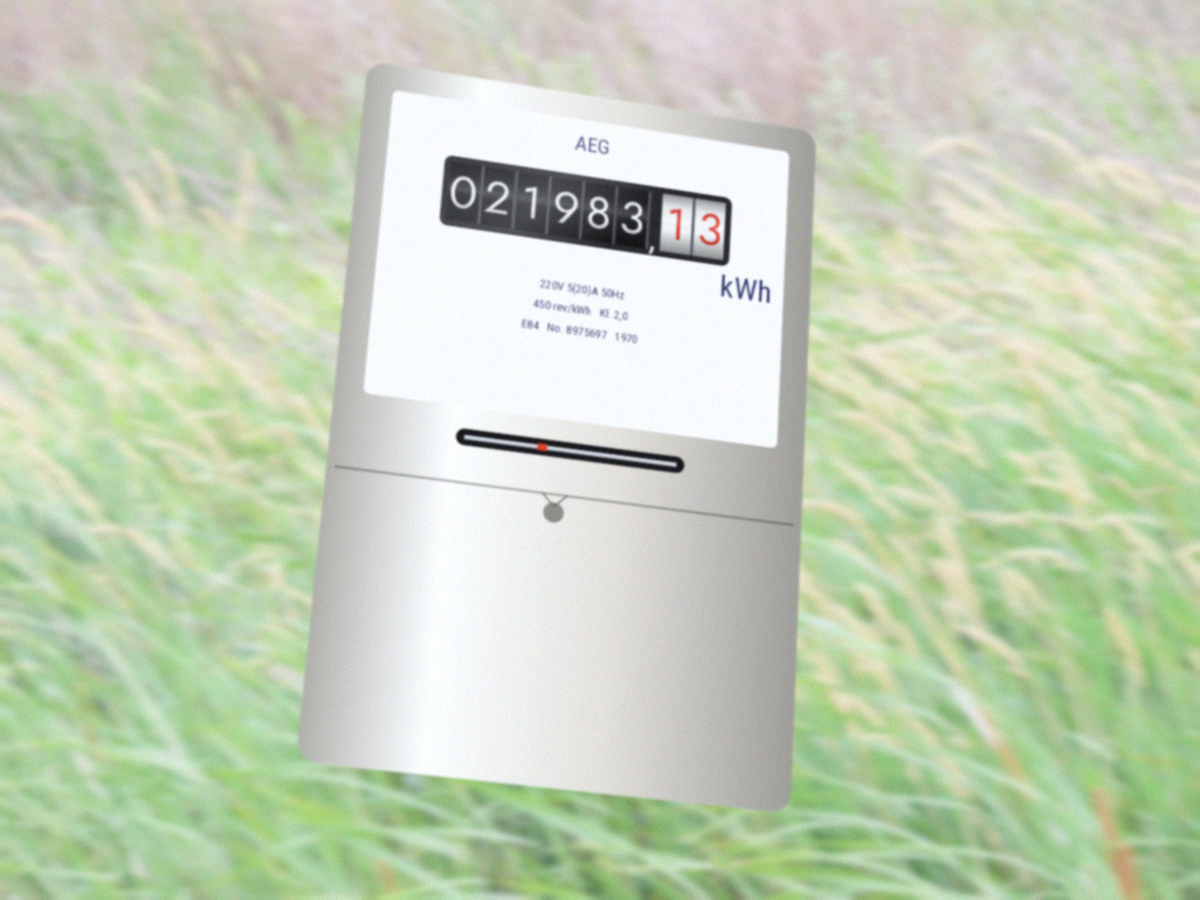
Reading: {"value": 21983.13, "unit": "kWh"}
